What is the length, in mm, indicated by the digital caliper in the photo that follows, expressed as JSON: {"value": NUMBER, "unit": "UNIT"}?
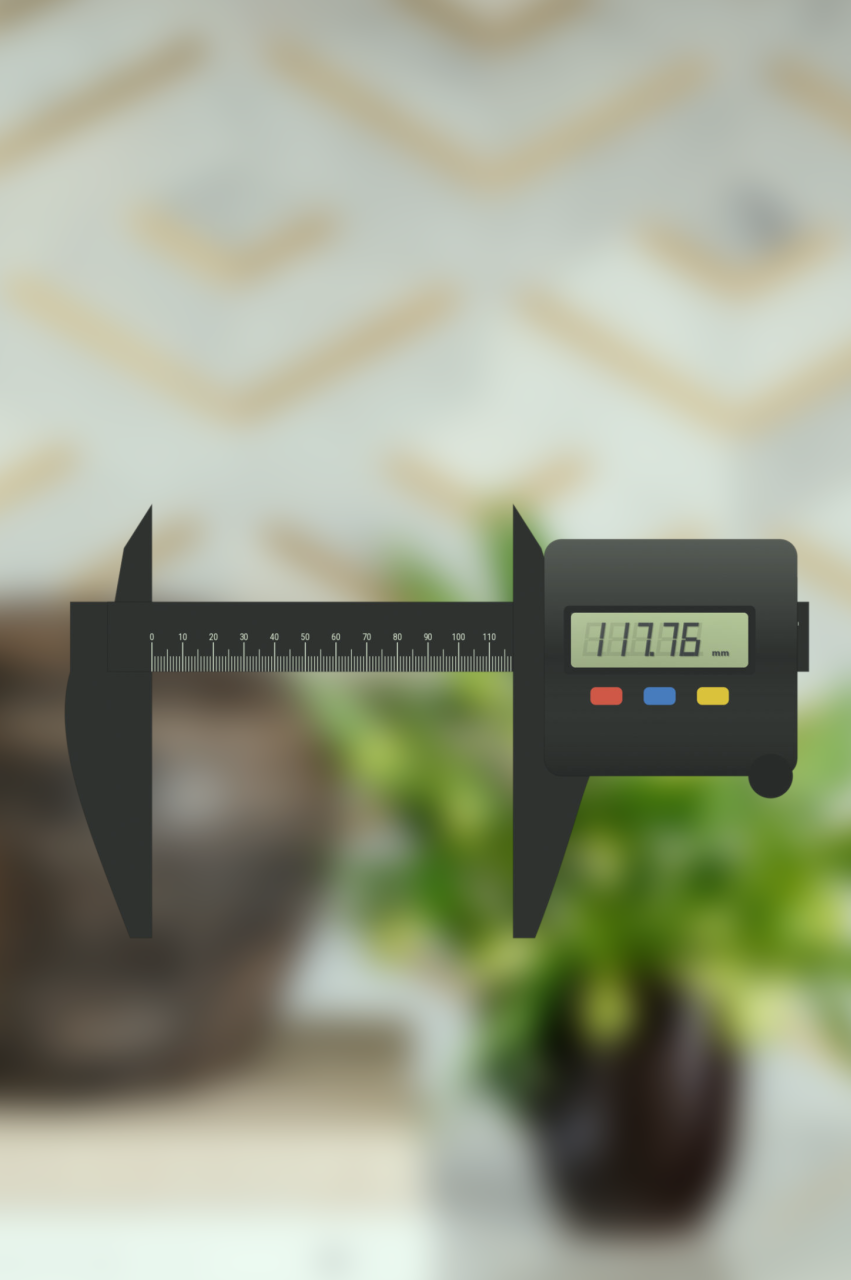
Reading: {"value": 117.76, "unit": "mm"}
